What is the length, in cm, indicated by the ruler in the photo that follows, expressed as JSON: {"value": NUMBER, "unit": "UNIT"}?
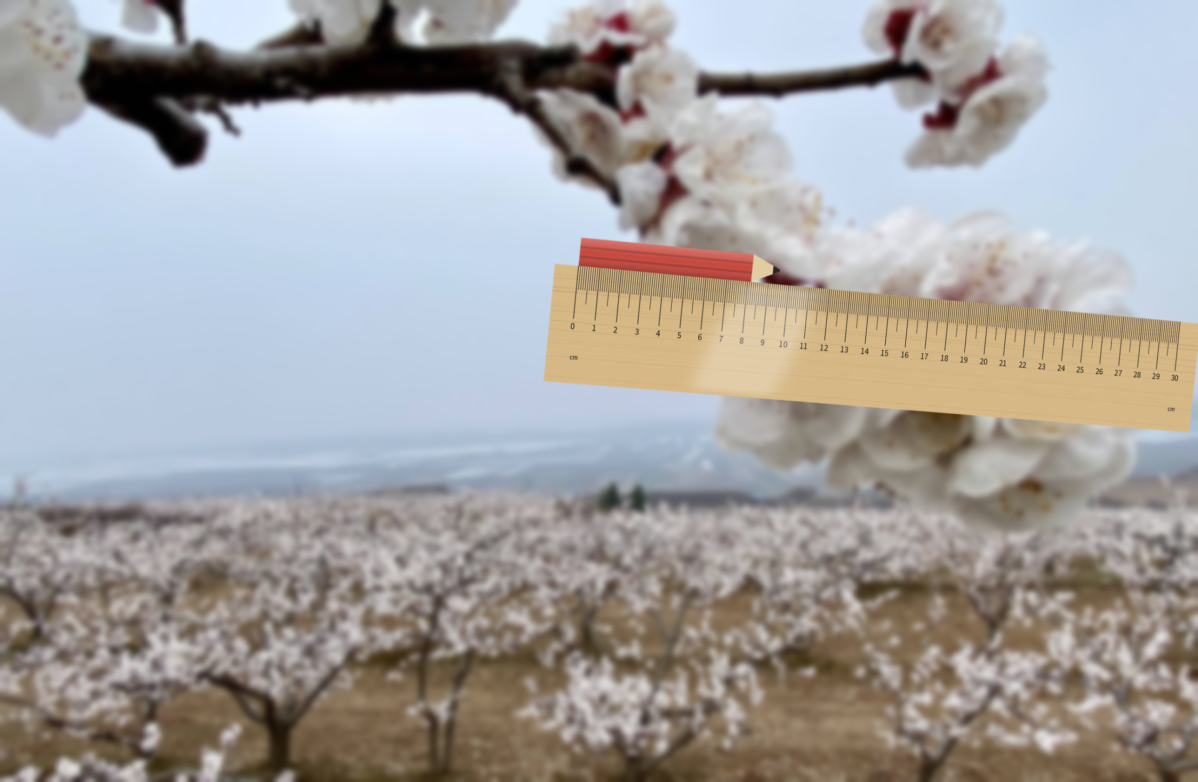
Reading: {"value": 9.5, "unit": "cm"}
